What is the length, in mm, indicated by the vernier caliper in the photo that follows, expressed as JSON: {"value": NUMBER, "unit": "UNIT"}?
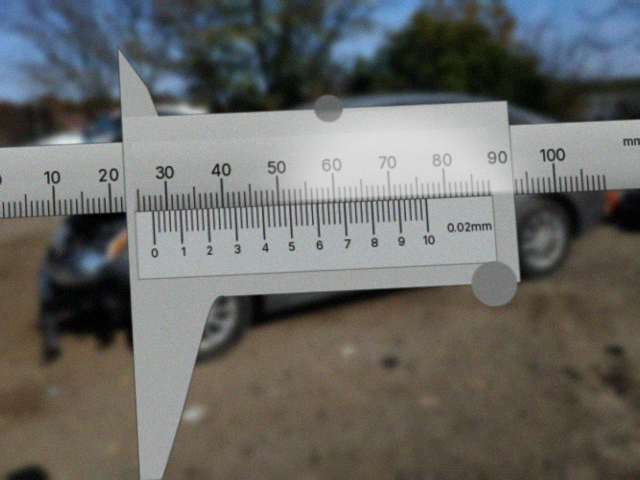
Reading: {"value": 27.5, "unit": "mm"}
